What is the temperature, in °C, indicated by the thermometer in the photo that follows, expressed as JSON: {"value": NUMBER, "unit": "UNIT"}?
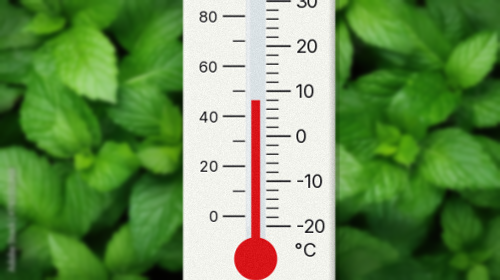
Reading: {"value": 8, "unit": "°C"}
